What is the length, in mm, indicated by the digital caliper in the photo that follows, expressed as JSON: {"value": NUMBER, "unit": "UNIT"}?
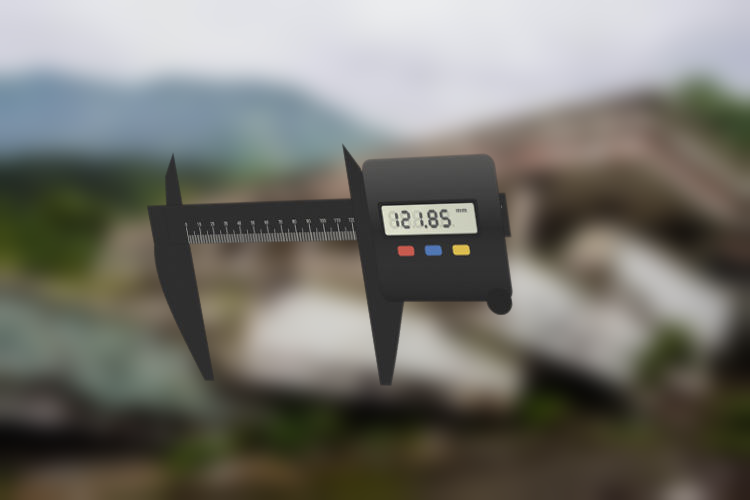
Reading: {"value": 121.85, "unit": "mm"}
